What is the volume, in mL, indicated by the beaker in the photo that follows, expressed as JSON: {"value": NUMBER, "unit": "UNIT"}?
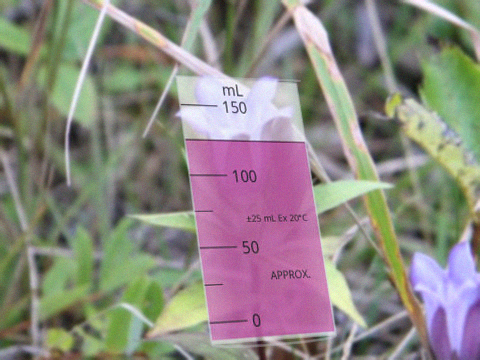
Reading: {"value": 125, "unit": "mL"}
